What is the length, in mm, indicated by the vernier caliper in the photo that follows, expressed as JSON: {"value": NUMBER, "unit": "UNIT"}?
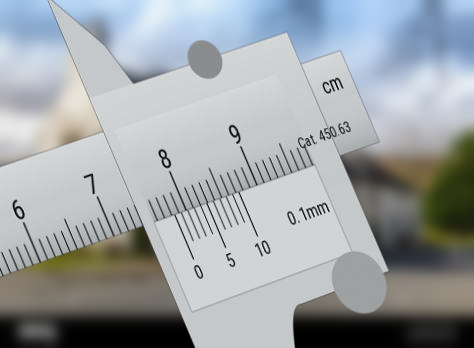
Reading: {"value": 78.4, "unit": "mm"}
